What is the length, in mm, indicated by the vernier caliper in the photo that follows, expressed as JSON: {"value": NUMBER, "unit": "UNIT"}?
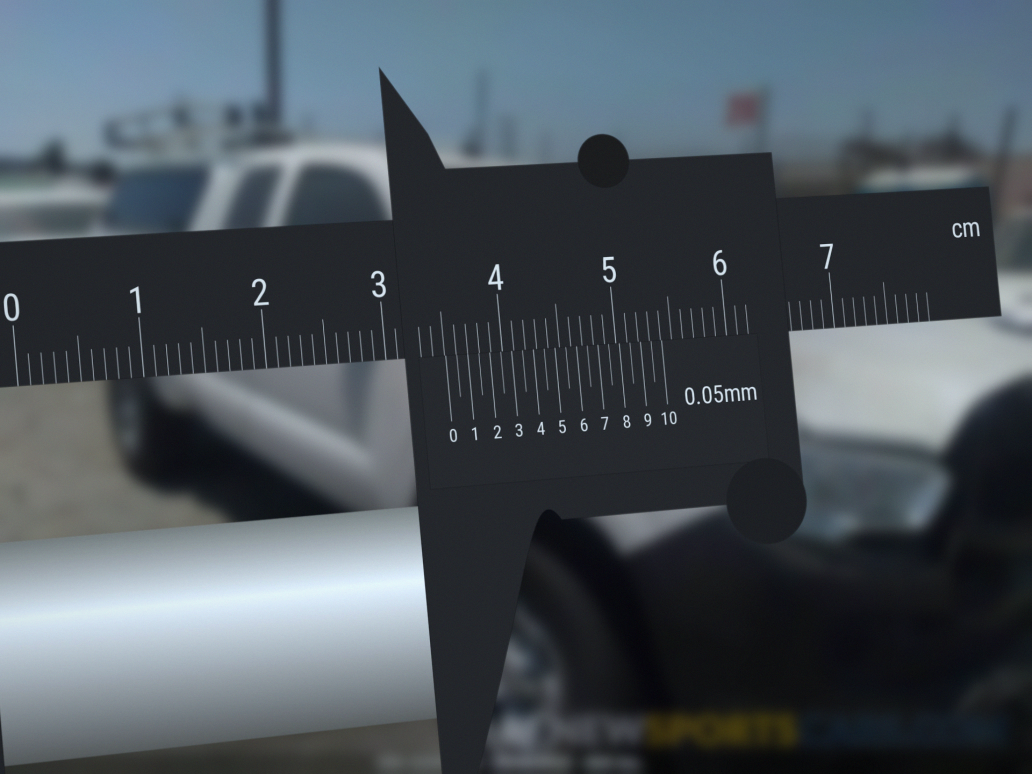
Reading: {"value": 35.1, "unit": "mm"}
